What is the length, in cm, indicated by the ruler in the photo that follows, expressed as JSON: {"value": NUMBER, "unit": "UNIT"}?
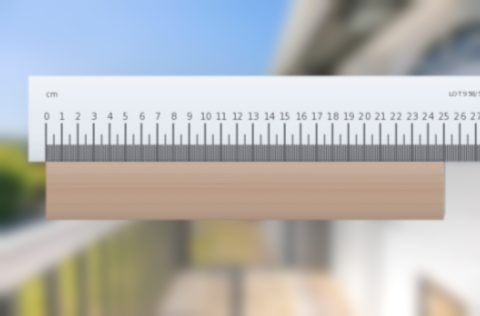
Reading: {"value": 25, "unit": "cm"}
